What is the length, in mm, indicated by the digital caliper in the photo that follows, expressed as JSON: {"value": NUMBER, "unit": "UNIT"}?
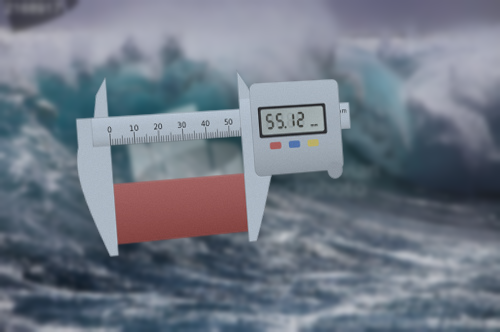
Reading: {"value": 55.12, "unit": "mm"}
